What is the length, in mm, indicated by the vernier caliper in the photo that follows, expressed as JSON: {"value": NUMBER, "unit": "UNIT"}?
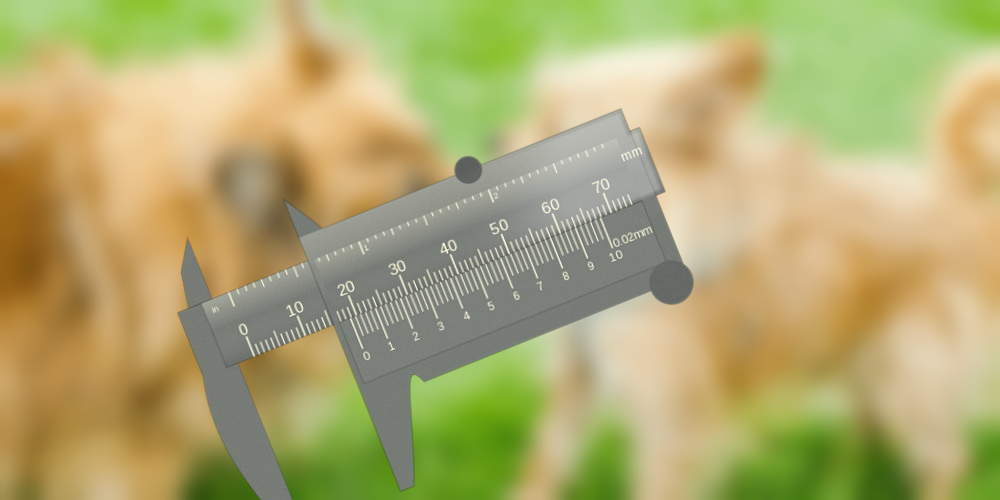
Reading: {"value": 18.8, "unit": "mm"}
